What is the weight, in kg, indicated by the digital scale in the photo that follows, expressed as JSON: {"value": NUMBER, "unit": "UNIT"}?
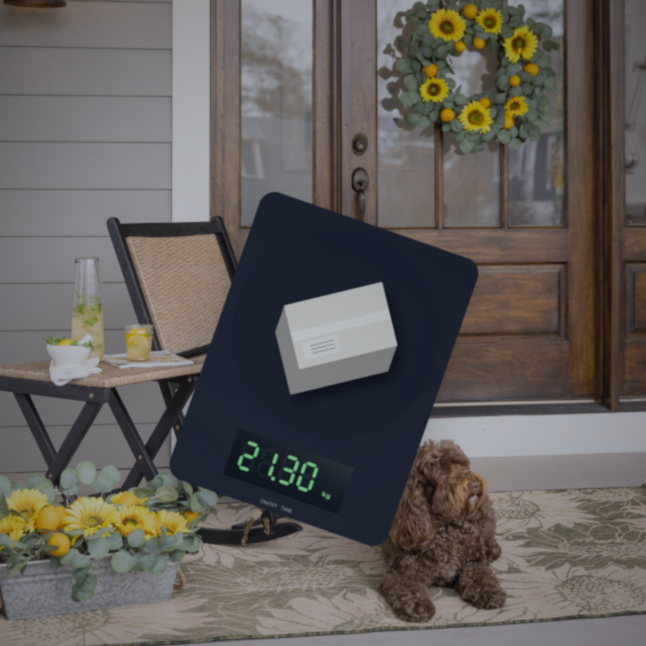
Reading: {"value": 21.30, "unit": "kg"}
